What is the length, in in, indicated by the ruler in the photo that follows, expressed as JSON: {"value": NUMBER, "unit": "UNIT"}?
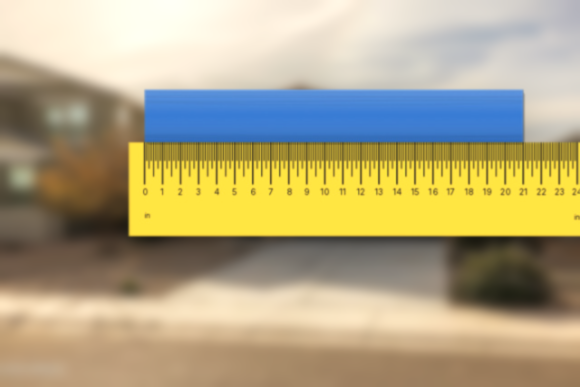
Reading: {"value": 21, "unit": "in"}
